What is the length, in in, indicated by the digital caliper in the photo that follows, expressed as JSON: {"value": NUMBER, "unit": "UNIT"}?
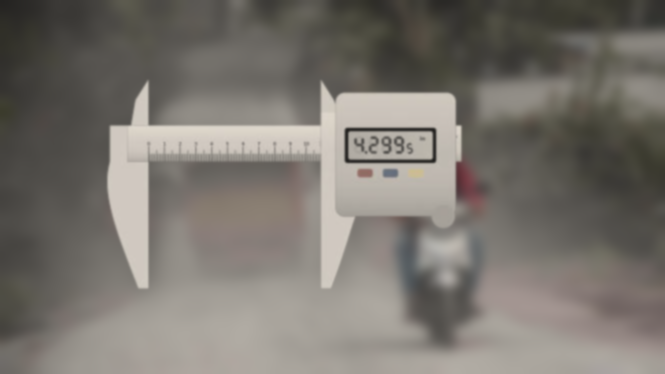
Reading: {"value": 4.2995, "unit": "in"}
